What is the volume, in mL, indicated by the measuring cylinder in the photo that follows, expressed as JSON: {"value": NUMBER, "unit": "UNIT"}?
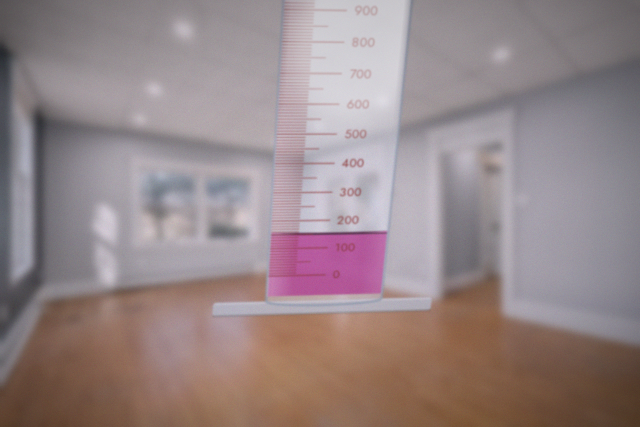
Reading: {"value": 150, "unit": "mL"}
